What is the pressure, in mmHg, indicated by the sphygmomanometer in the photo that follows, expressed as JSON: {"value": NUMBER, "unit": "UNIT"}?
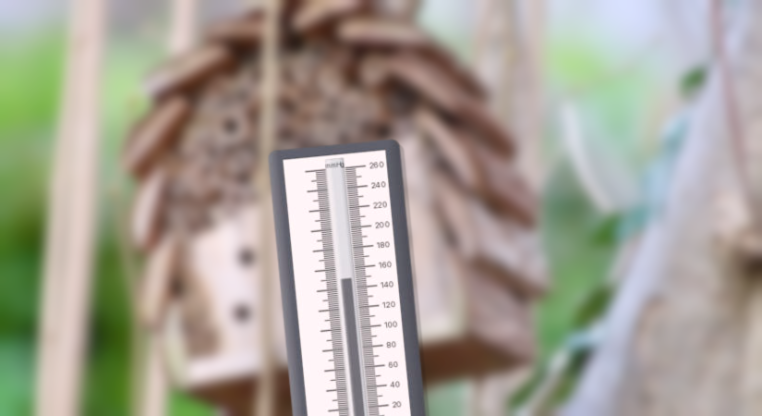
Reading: {"value": 150, "unit": "mmHg"}
